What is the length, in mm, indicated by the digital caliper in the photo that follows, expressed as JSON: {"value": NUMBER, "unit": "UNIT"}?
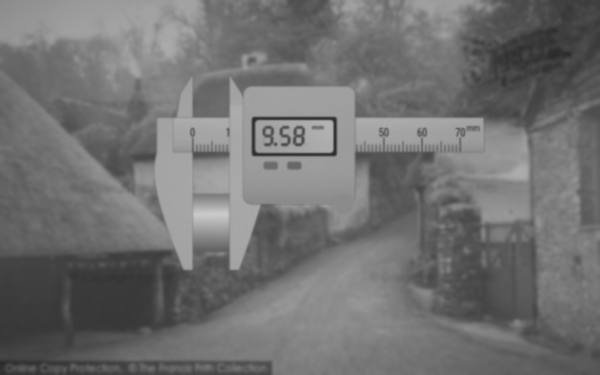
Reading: {"value": 9.58, "unit": "mm"}
